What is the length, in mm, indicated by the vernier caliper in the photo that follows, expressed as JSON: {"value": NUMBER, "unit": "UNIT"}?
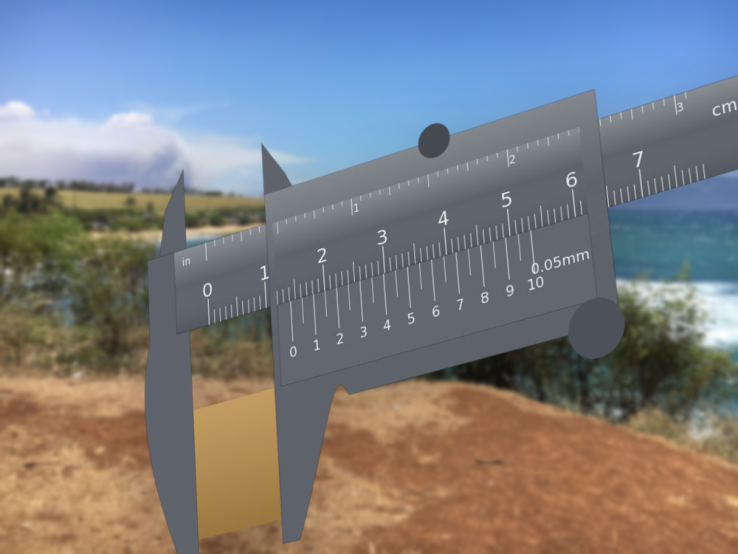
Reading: {"value": 14.2, "unit": "mm"}
